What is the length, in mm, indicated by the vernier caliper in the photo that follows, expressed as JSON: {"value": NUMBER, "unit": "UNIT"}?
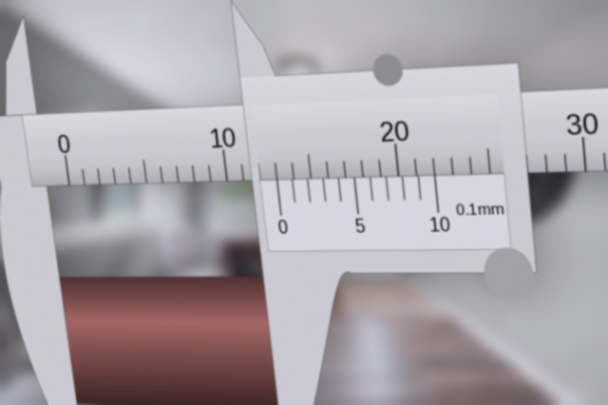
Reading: {"value": 13.0, "unit": "mm"}
